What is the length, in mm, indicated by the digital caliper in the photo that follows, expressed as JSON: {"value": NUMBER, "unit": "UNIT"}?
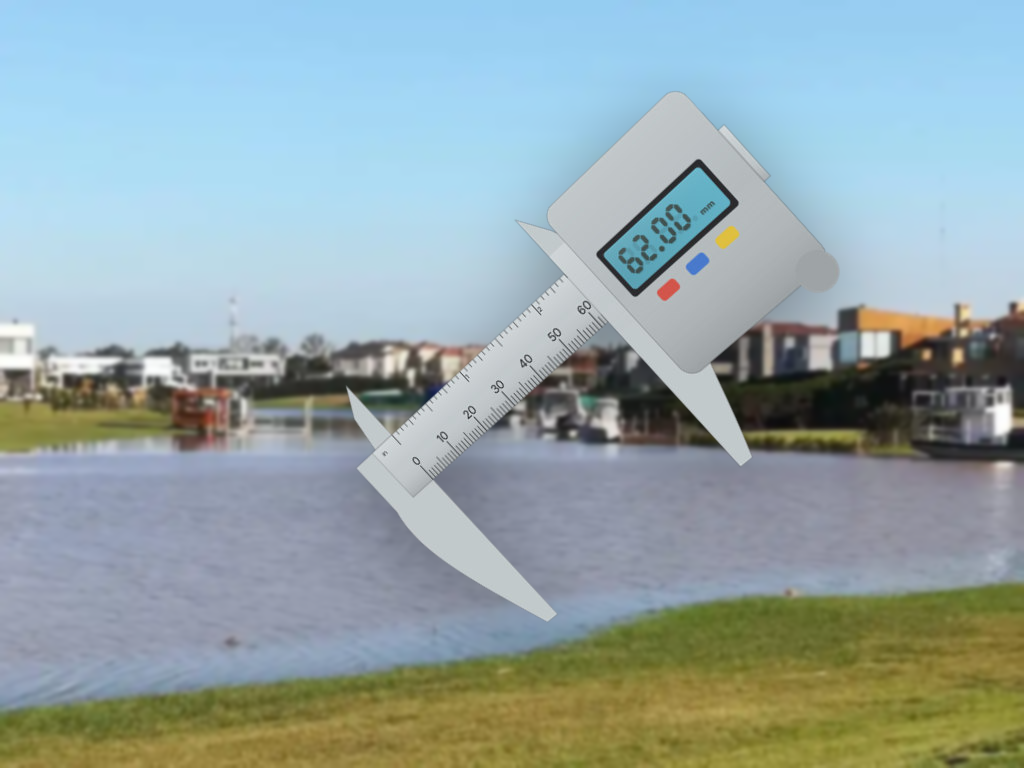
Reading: {"value": 62.00, "unit": "mm"}
